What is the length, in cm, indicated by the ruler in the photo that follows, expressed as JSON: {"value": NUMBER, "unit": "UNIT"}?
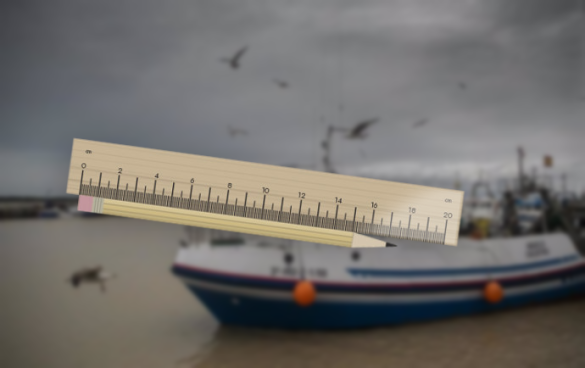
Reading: {"value": 17.5, "unit": "cm"}
